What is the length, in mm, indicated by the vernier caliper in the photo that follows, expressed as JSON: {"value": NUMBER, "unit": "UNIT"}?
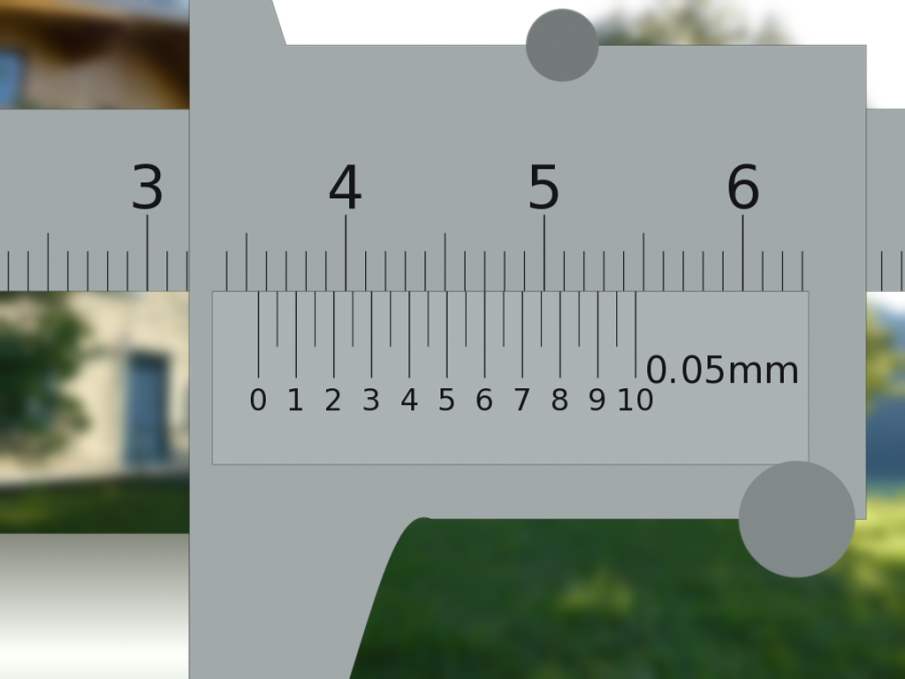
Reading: {"value": 35.6, "unit": "mm"}
